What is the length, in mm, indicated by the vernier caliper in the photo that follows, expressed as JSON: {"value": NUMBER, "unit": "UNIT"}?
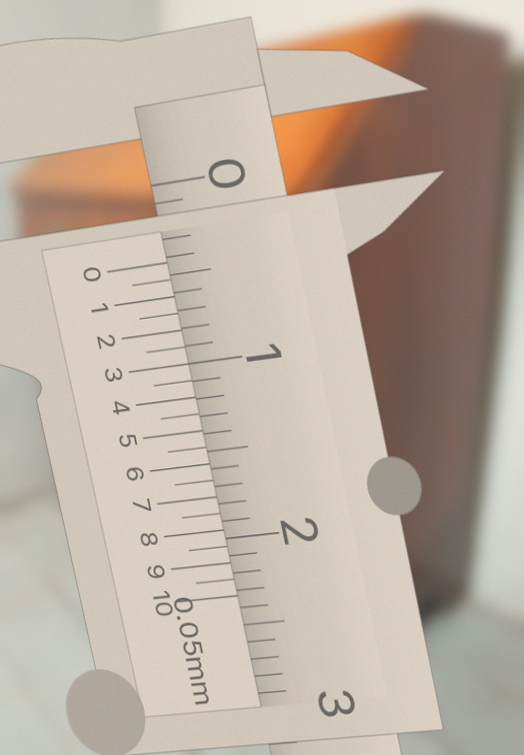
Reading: {"value": 4.3, "unit": "mm"}
